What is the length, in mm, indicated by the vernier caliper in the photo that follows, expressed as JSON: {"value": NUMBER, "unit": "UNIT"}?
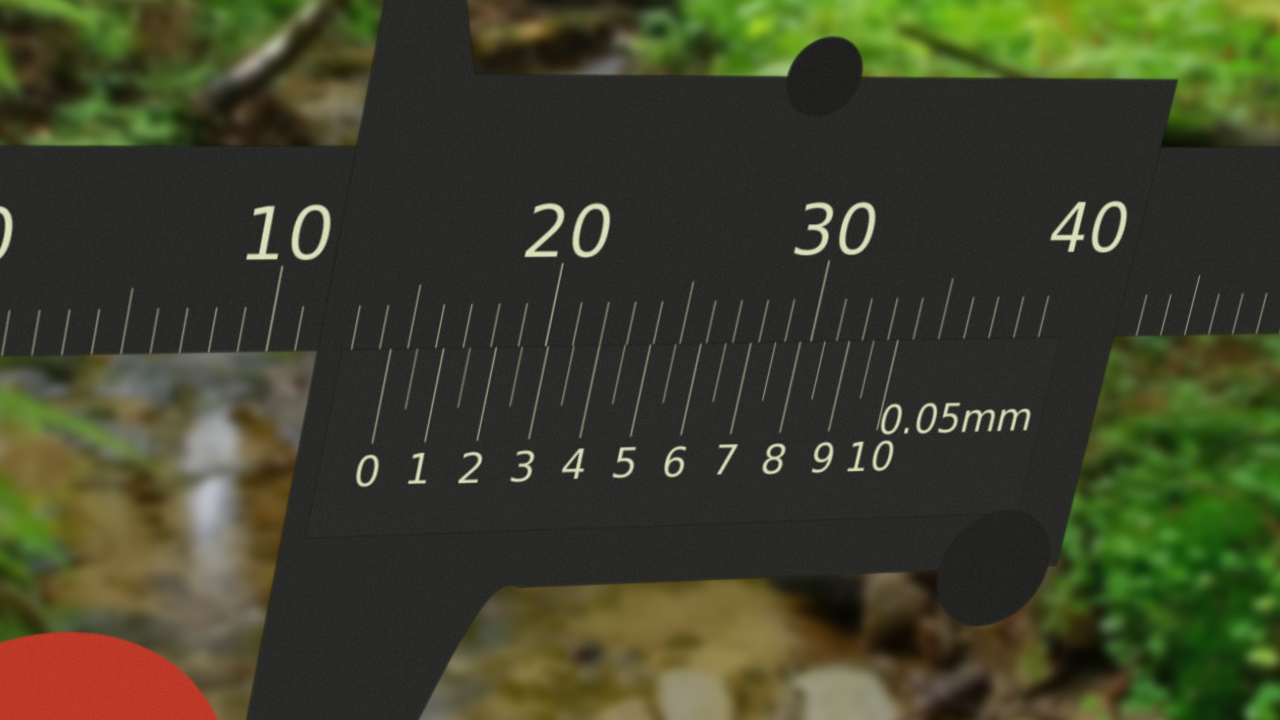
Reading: {"value": 14.4, "unit": "mm"}
